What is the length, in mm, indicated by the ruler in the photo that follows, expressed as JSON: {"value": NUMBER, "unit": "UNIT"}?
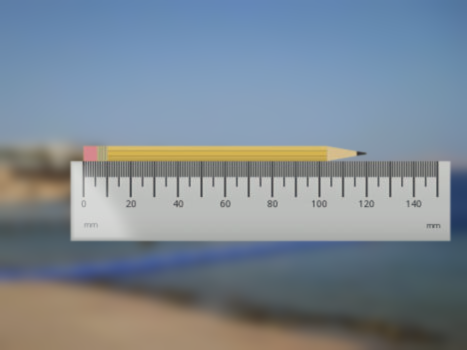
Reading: {"value": 120, "unit": "mm"}
